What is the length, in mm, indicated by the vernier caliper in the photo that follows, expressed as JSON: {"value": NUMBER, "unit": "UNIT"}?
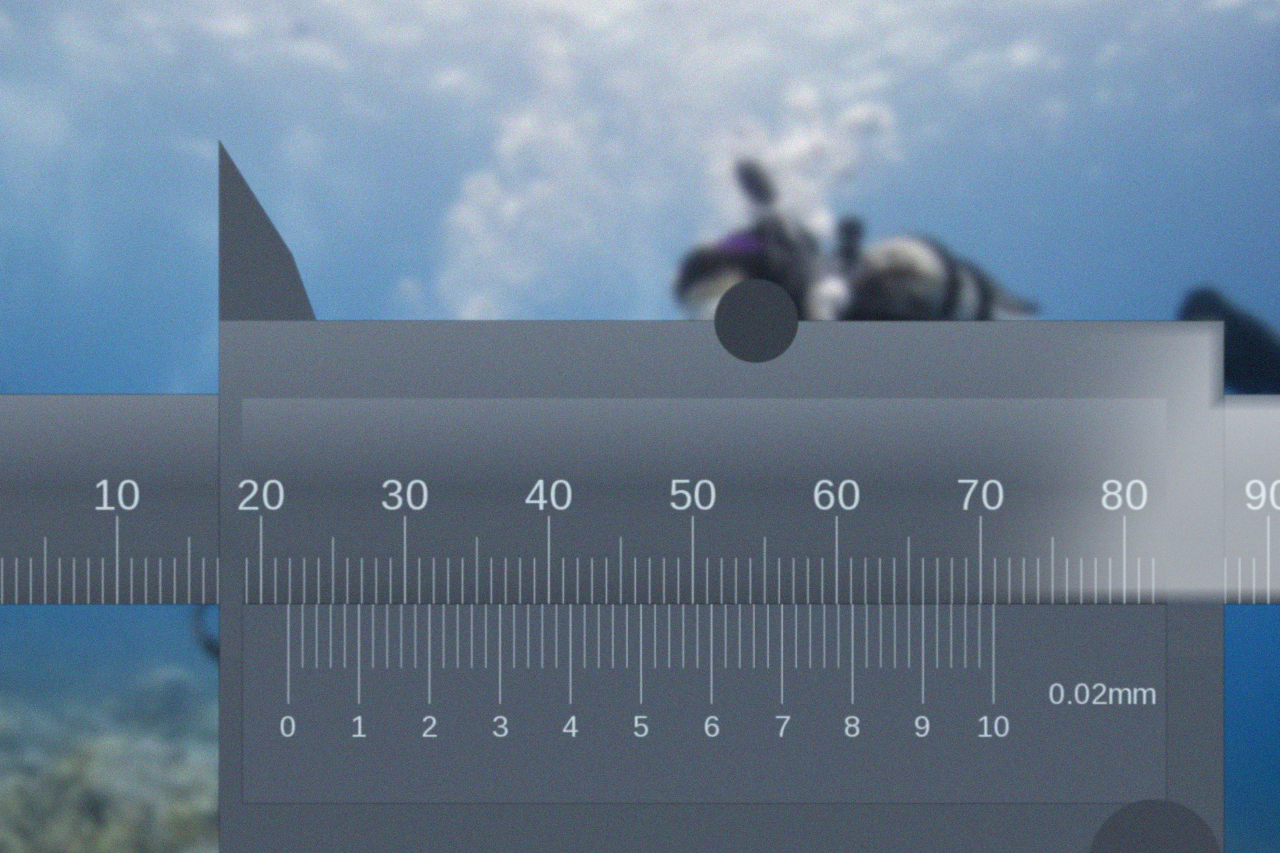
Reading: {"value": 21.9, "unit": "mm"}
